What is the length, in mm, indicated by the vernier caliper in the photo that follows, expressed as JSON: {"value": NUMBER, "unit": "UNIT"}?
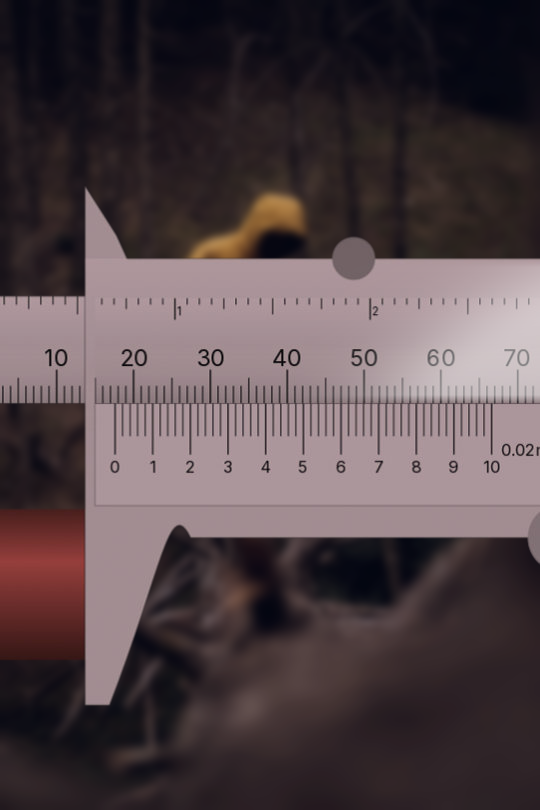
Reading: {"value": 17.6, "unit": "mm"}
